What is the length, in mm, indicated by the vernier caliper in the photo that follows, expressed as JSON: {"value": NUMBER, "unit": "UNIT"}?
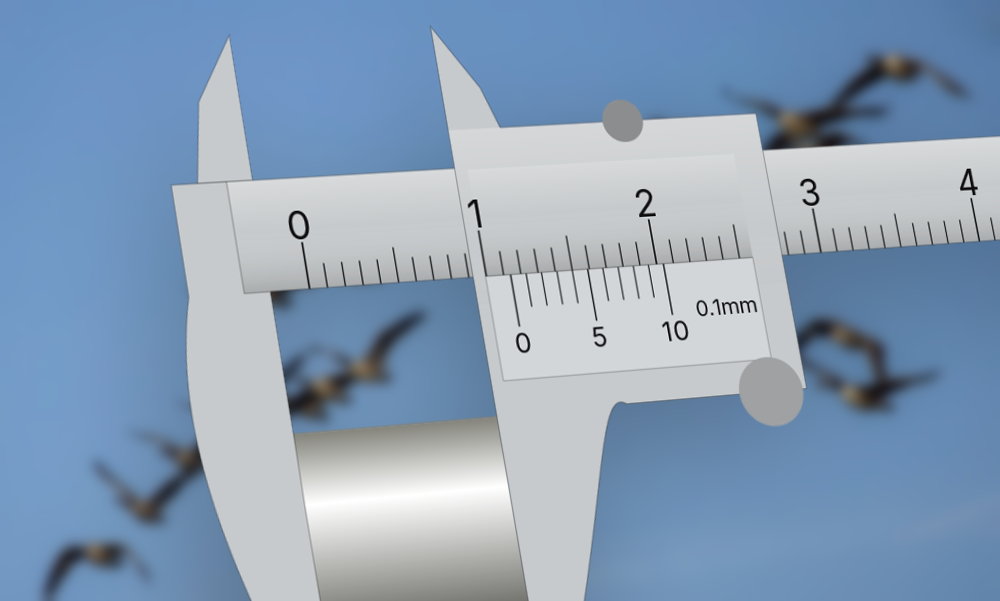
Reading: {"value": 11.4, "unit": "mm"}
